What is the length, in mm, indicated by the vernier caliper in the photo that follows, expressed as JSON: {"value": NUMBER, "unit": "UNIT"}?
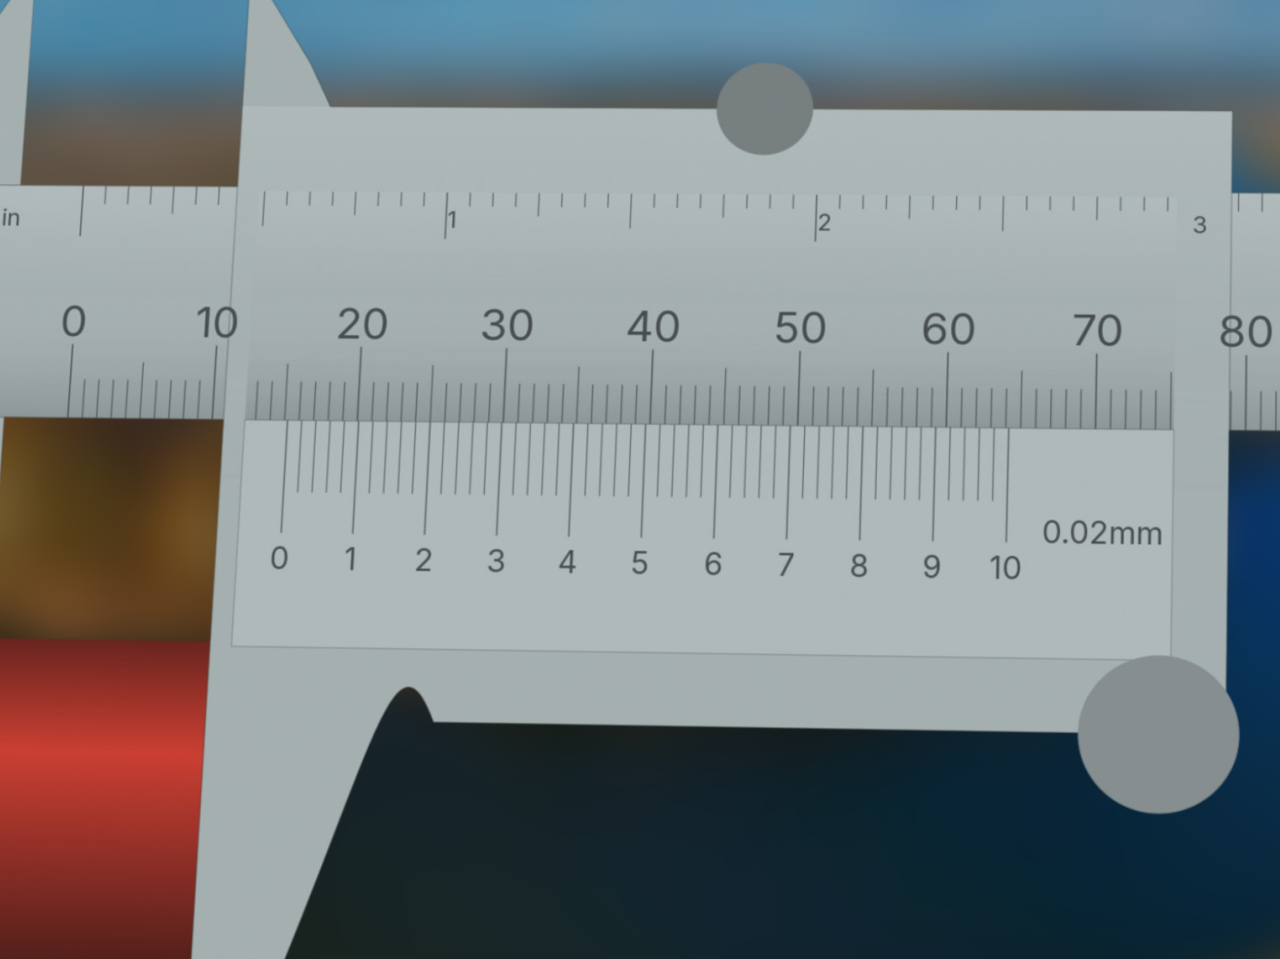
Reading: {"value": 15.2, "unit": "mm"}
